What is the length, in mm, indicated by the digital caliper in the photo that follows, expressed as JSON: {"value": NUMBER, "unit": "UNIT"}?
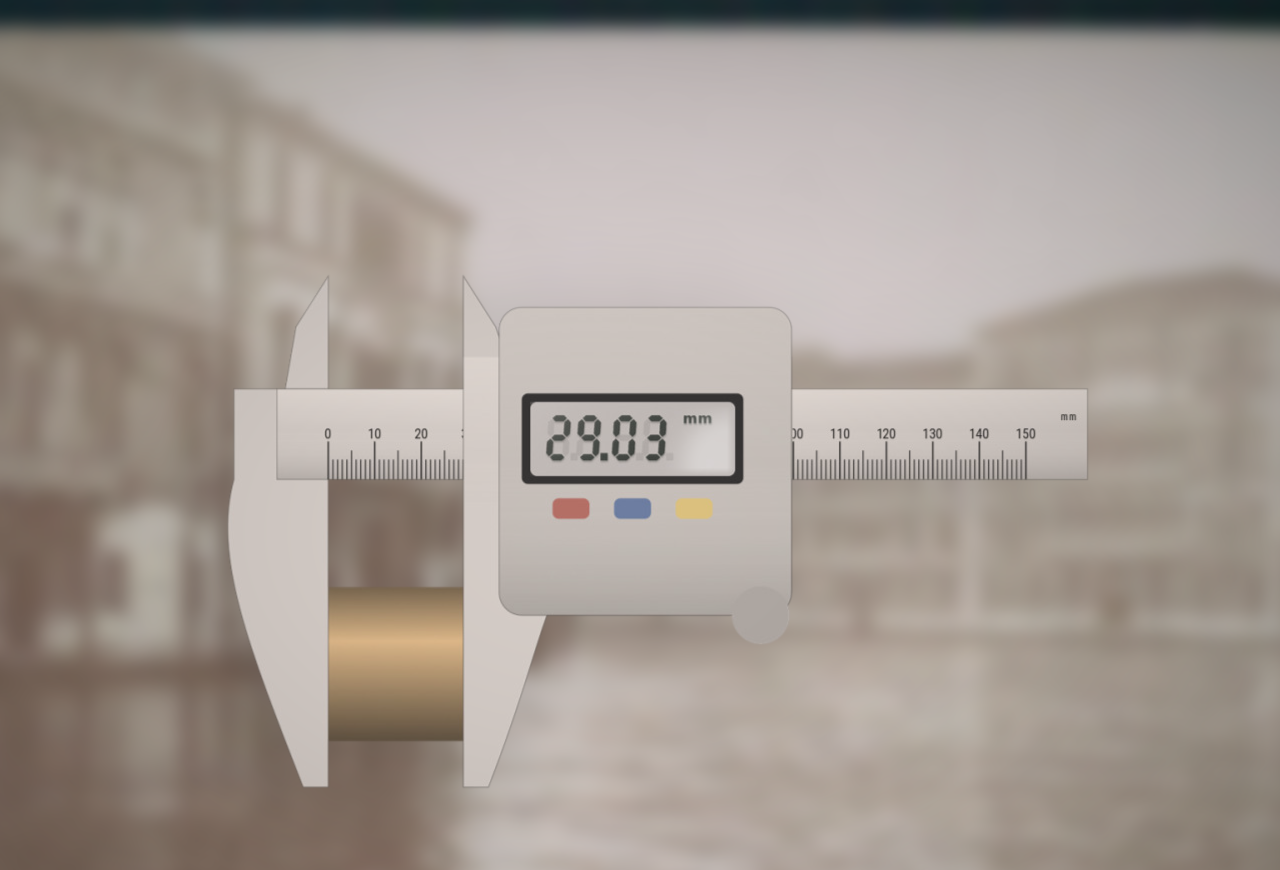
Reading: {"value": 29.03, "unit": "mm"}
